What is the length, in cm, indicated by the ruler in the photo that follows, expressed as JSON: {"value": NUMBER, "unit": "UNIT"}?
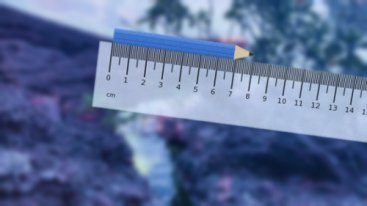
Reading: {"value": 8, "unit": "cm"}
